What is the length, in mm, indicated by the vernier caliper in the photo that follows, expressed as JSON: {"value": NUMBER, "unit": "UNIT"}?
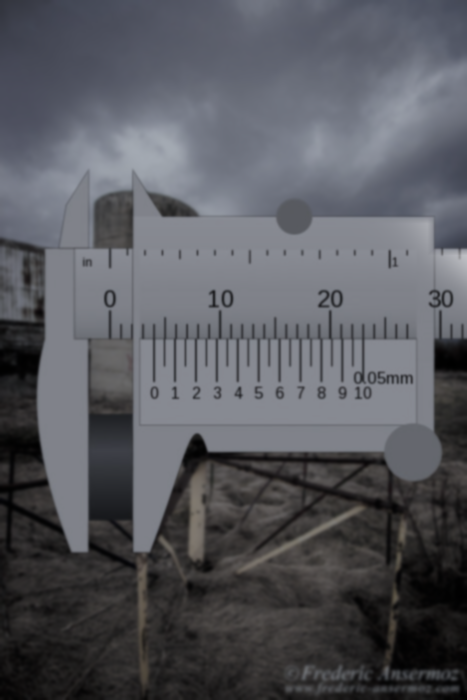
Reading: {"value": 4.0, "unit": "mm"}
